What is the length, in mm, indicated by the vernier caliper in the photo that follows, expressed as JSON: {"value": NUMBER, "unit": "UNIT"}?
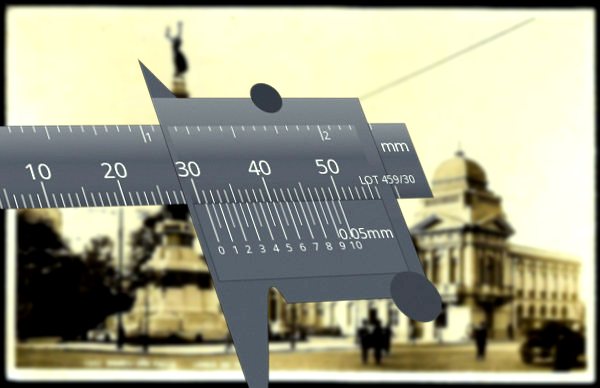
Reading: {"value": 30.8, "unit": "mm"}
